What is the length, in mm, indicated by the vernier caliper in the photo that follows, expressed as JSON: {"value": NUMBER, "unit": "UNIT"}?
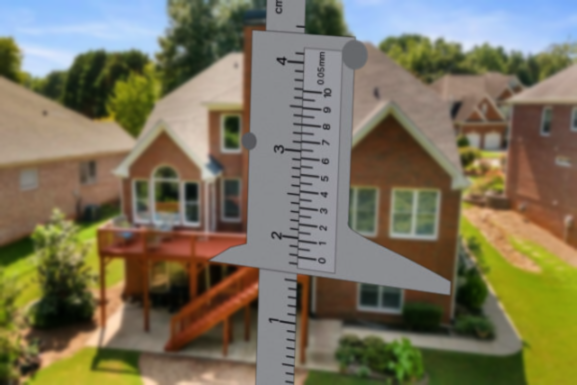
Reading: {"value": 17.8, "unit": "mm"}
